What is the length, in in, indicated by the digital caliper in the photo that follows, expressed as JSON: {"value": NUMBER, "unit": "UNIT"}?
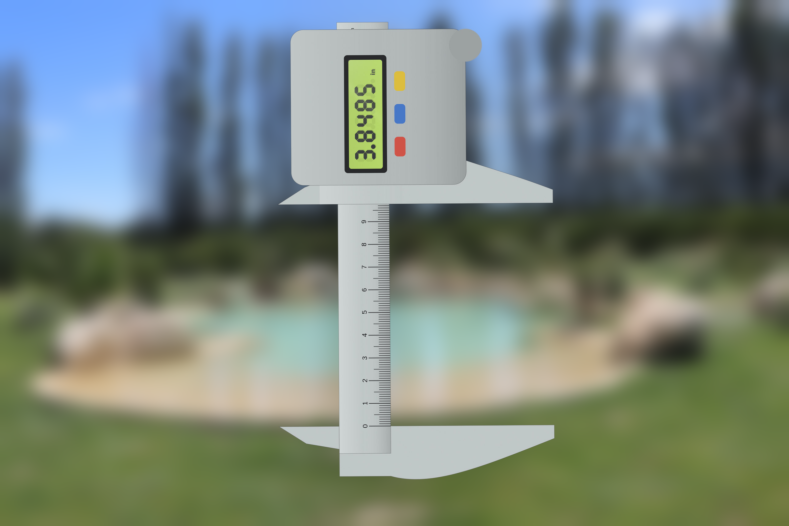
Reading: {"value": 3.8485, "unit": "in"}
